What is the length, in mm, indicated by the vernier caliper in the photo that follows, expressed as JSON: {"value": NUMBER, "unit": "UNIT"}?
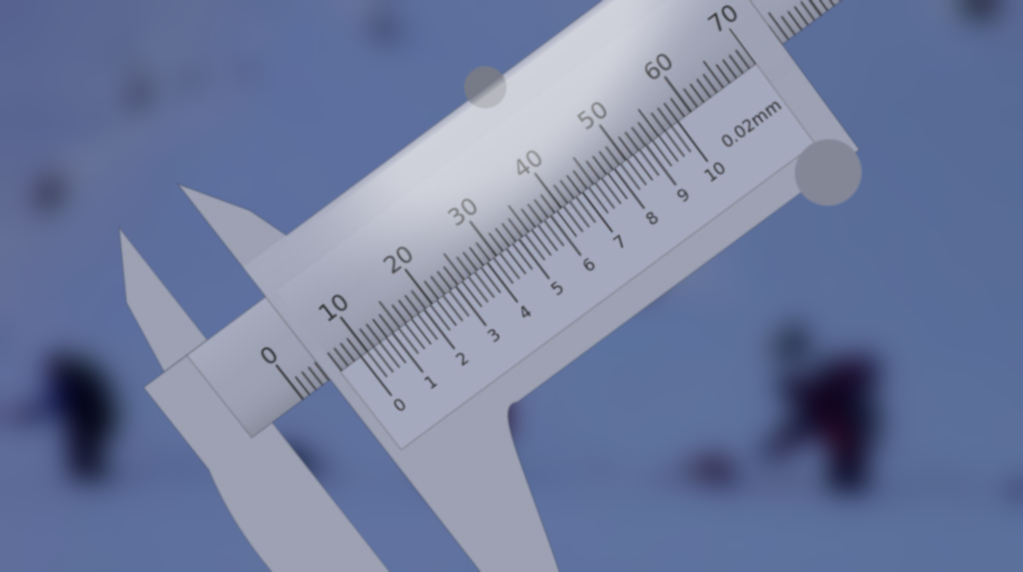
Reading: {"value": 9.0, "unit": "mm"}
